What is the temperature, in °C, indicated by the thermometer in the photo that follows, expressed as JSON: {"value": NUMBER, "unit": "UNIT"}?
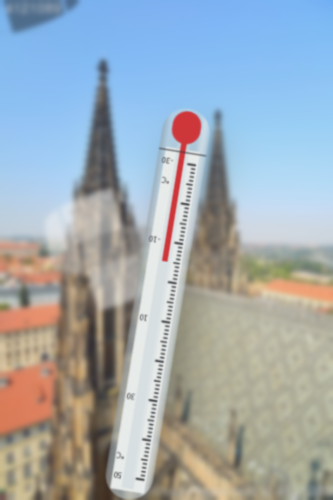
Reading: {"value": -5, "unit": "°C"}
